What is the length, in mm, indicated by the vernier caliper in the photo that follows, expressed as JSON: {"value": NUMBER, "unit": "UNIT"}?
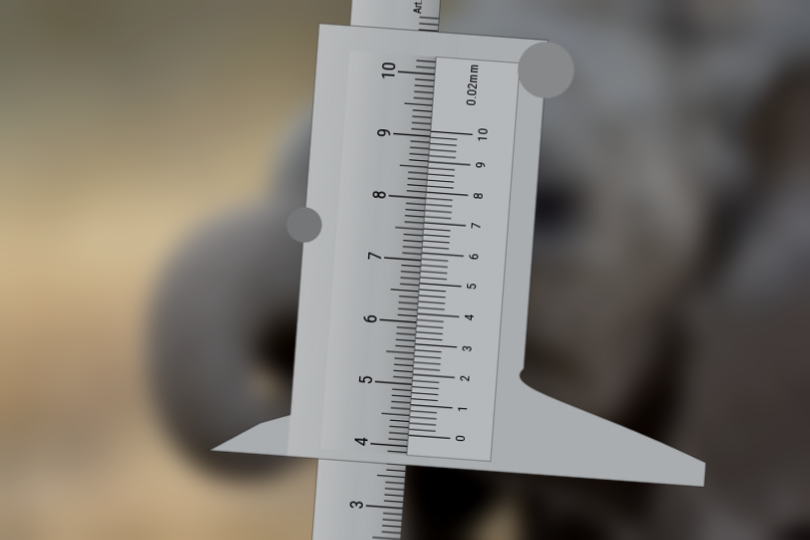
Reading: {"value": 41.8, "unit": "mm"}
